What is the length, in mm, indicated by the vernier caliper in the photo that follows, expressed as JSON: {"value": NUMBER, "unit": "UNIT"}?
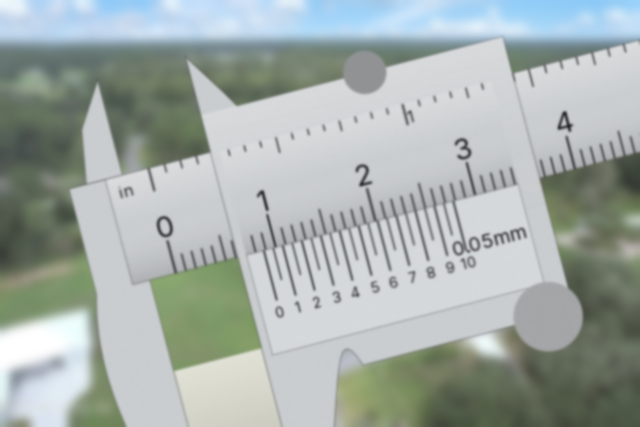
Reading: {"value": 8.8, "unit": "mm"}
